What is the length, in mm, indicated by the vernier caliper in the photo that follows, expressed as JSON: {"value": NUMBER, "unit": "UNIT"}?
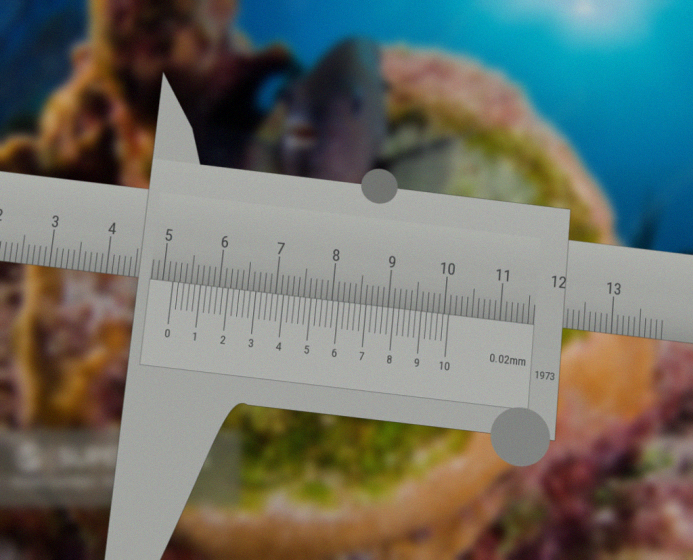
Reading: {"value": 51.8, "unit": "mm"}
